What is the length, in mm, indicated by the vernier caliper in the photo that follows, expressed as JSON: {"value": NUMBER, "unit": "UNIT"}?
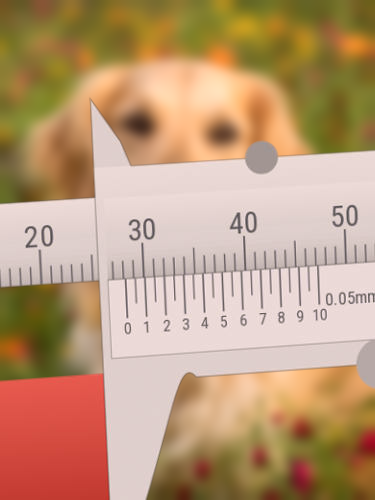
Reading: {"value": 28.2, "unit": "mm"}
